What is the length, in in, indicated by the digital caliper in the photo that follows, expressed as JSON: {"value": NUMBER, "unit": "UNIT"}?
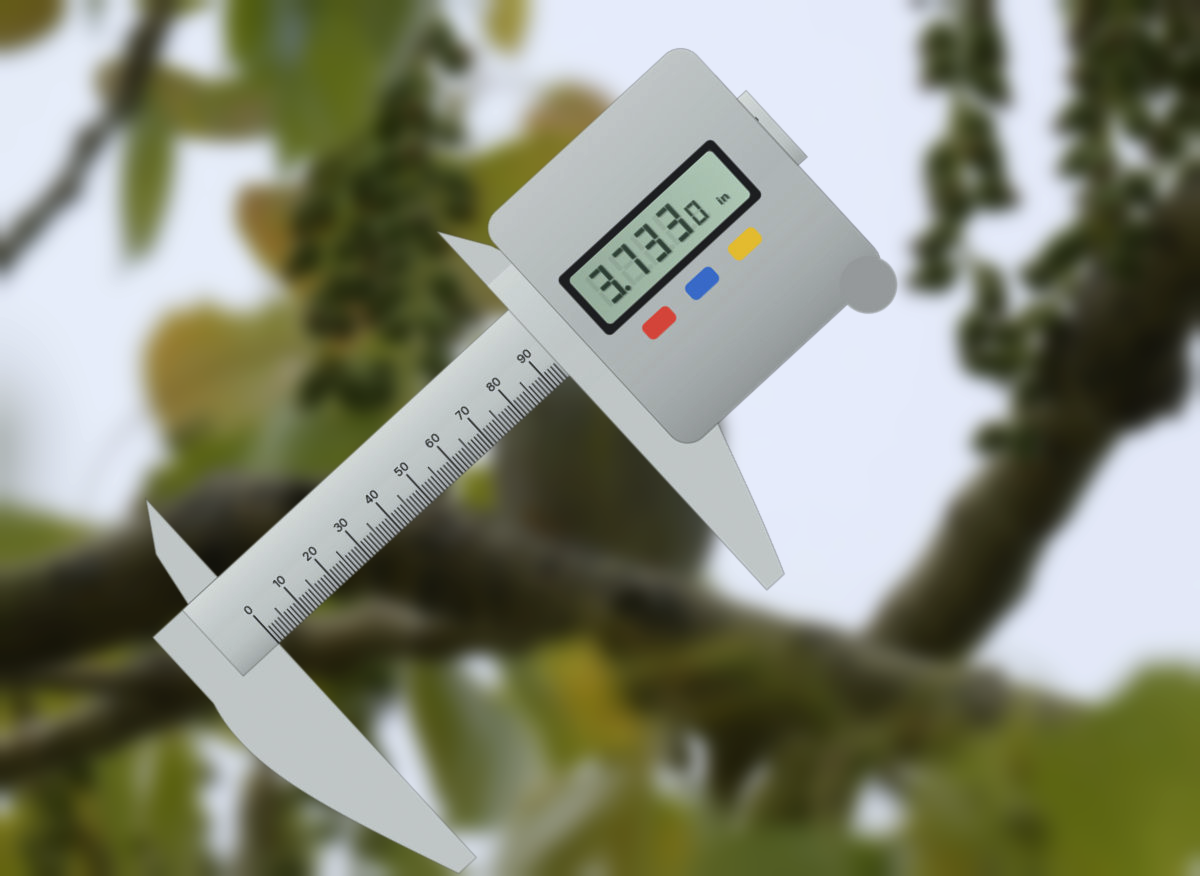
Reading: {"value": 3.7330, "unit": "in"}
